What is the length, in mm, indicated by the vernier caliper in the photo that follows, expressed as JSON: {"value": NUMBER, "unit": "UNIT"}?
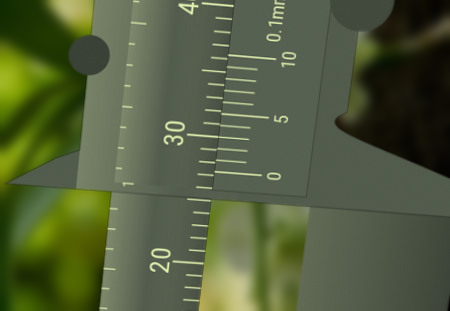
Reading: {"value": 27.3, "unit": "mm"}
